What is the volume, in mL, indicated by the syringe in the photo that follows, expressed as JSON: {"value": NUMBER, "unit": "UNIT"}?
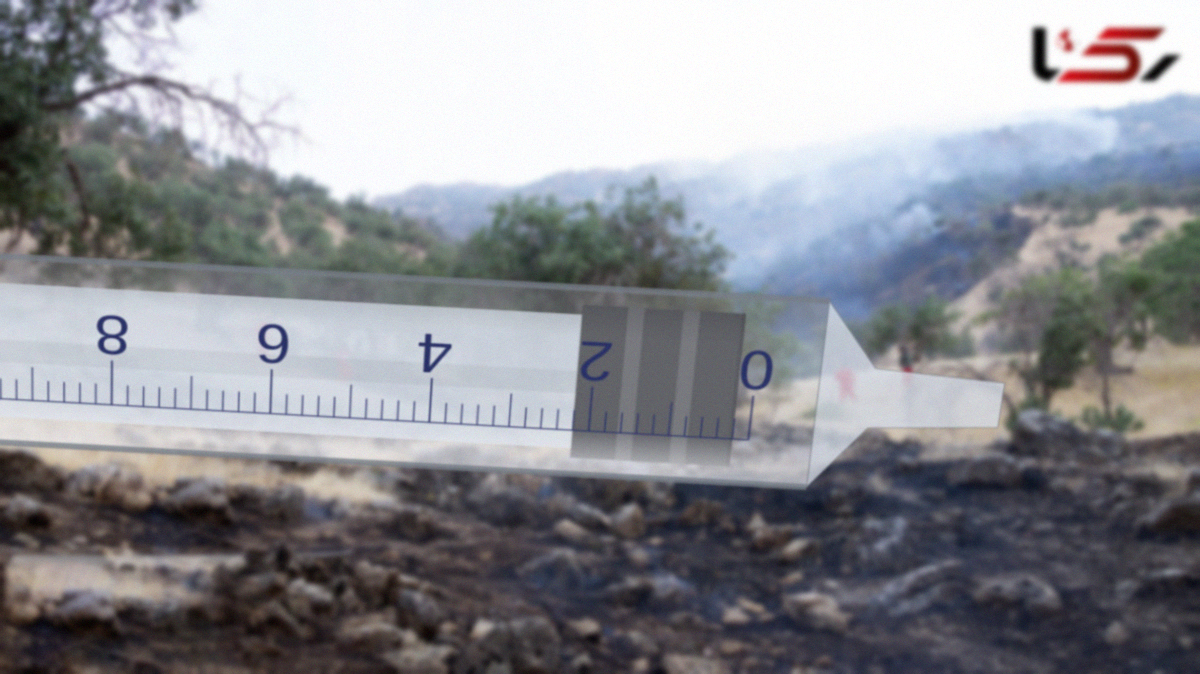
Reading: {"value": 0.2, "unit": "mL"}
